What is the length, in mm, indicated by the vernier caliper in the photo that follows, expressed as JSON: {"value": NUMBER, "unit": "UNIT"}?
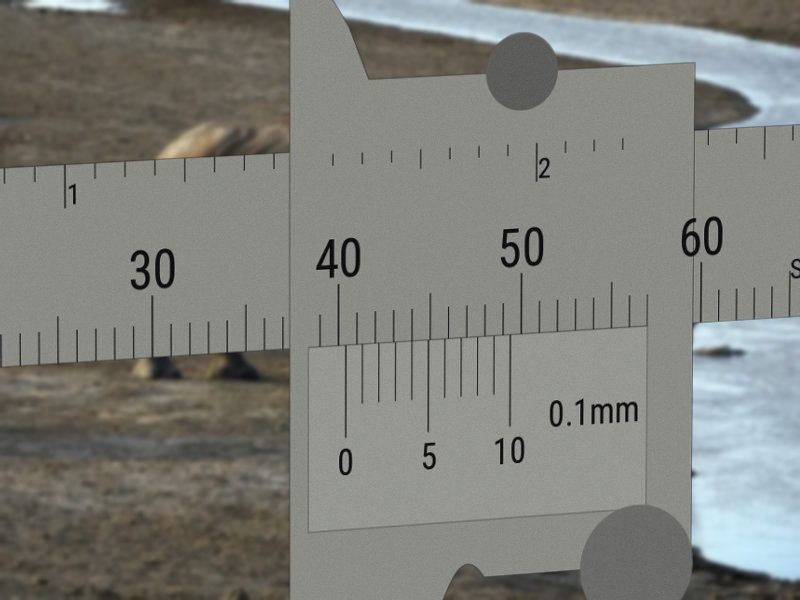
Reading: {"value": 40.4, "unit": "mm"}
